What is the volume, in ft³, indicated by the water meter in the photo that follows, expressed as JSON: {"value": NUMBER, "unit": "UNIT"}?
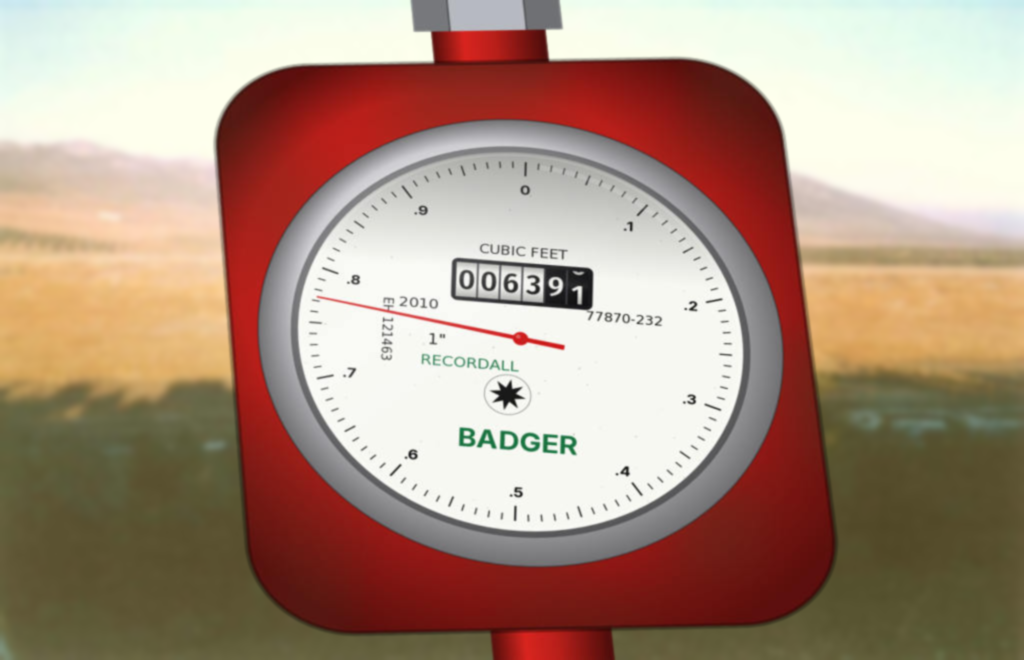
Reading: {"value": 6390.77, "unit": "ft³"}
